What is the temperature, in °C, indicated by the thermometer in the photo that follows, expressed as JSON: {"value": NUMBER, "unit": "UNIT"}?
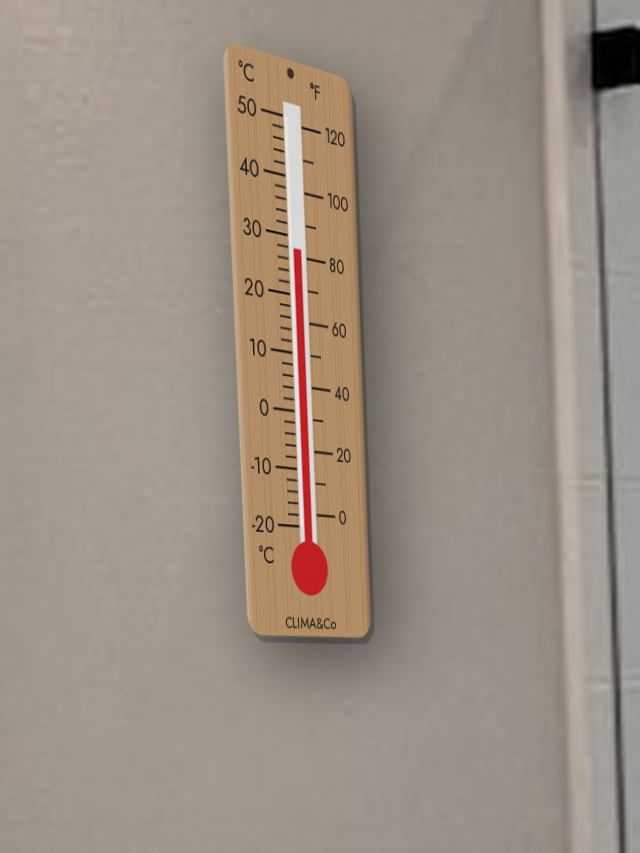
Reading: {"value": 28, "unit": "°C"}
